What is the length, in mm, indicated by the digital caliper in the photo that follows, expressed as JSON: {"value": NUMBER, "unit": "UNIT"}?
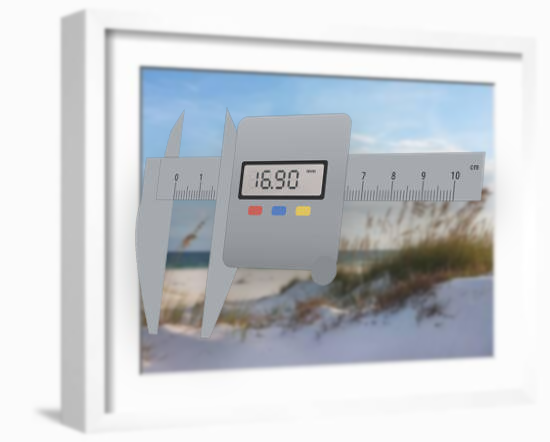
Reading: {"value": 16.90, "unit": "mm"}
